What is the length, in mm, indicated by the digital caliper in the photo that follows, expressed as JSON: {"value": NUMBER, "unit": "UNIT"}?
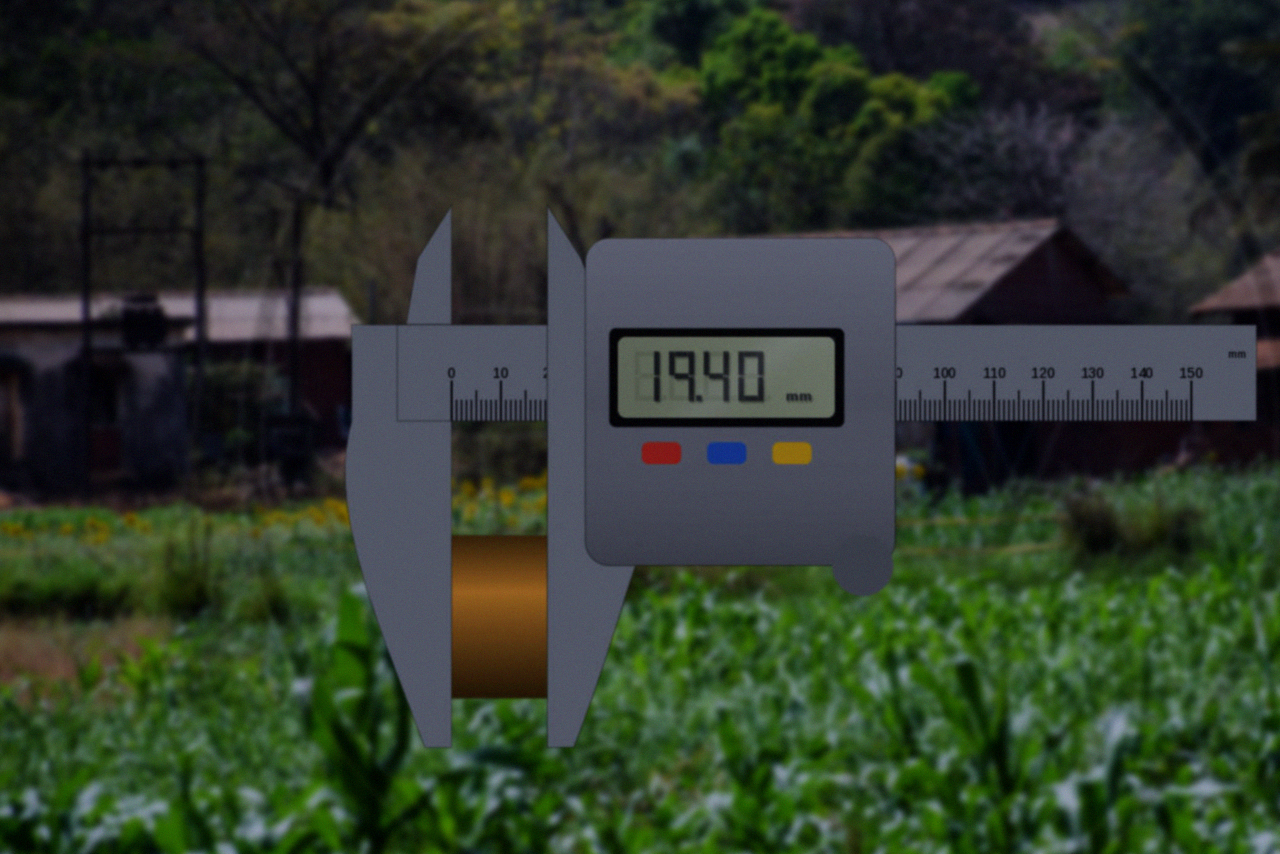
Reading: {"value": 19.40, "unit": "mm"}
